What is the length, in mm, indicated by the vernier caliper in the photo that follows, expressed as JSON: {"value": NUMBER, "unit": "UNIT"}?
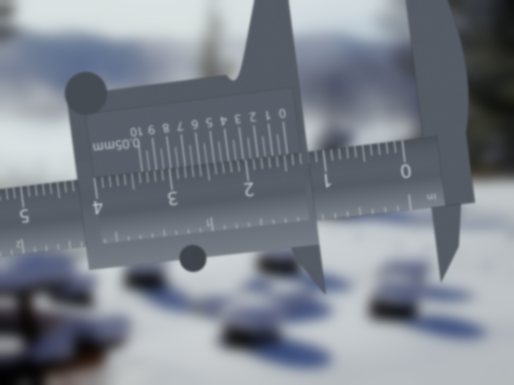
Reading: {"value": 14.6, "unit": "mm"}
